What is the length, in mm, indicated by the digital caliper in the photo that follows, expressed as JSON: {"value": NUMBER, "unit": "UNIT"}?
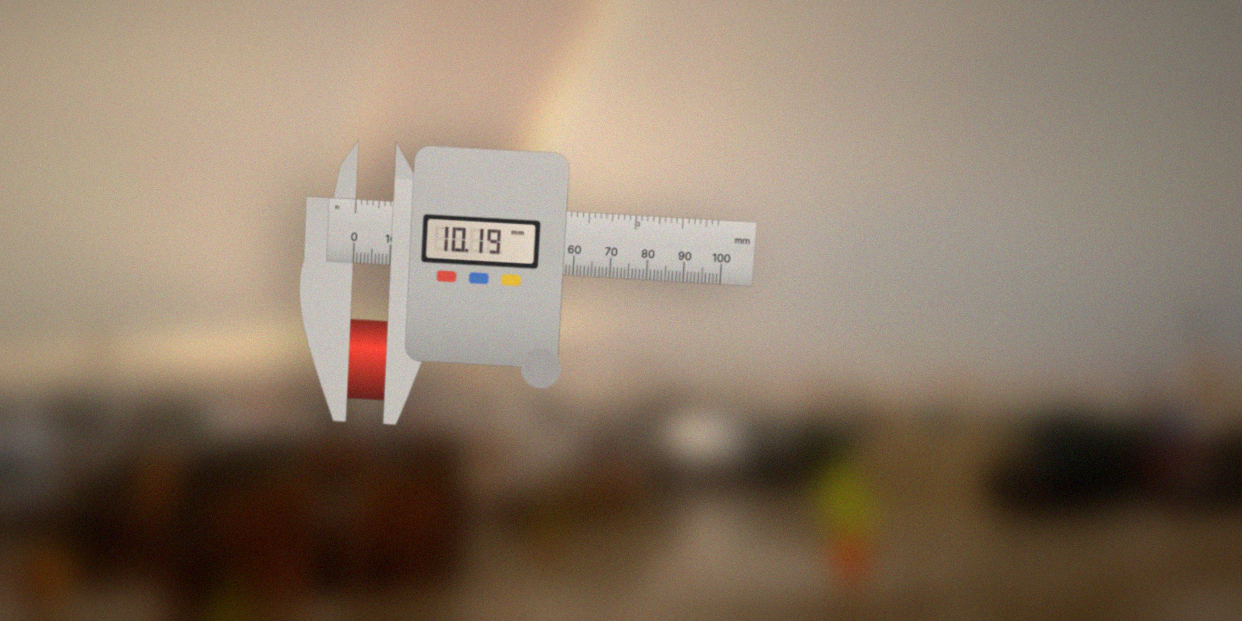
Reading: {"value": 10.19, "unit": "mm"}
